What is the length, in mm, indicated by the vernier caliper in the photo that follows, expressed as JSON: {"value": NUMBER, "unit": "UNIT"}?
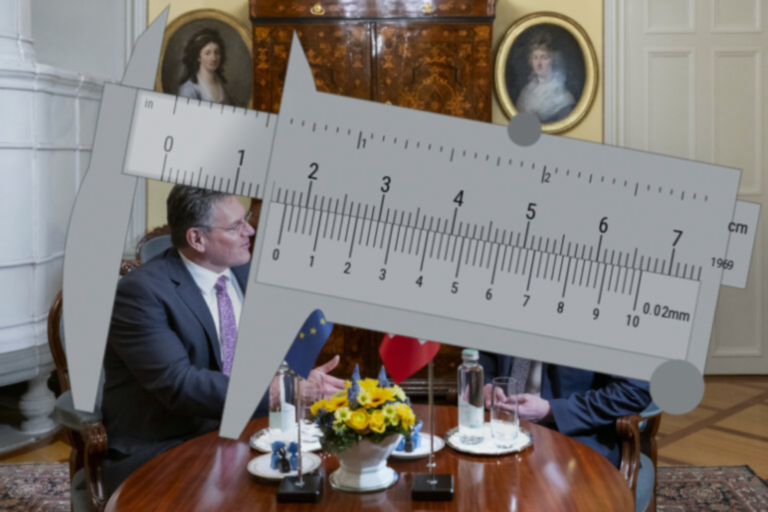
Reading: {"value": 17.2, "unit": "mm"}
